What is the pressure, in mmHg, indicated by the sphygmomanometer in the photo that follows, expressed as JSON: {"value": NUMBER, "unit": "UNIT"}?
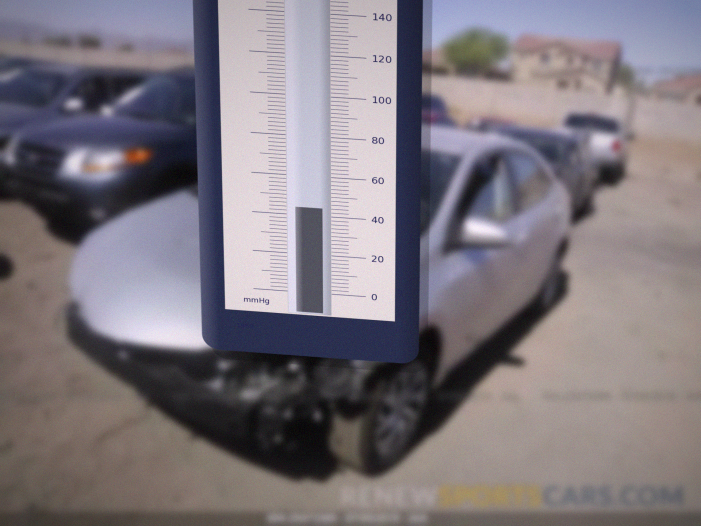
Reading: {"value": 44, "unit": "mmHg"}
